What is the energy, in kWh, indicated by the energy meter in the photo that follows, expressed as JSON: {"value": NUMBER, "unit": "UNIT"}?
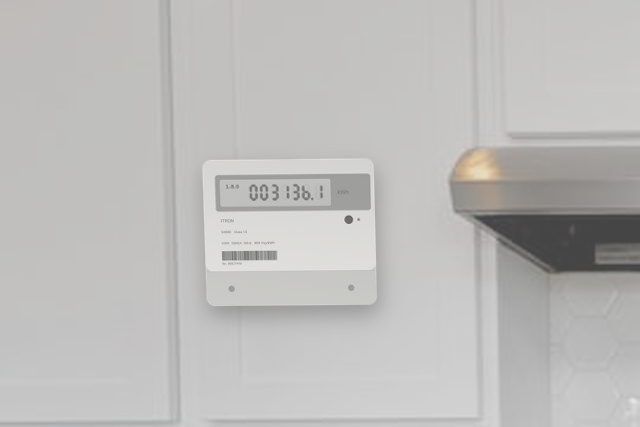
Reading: {"value": 3136.1, "unit": "kWh"}
